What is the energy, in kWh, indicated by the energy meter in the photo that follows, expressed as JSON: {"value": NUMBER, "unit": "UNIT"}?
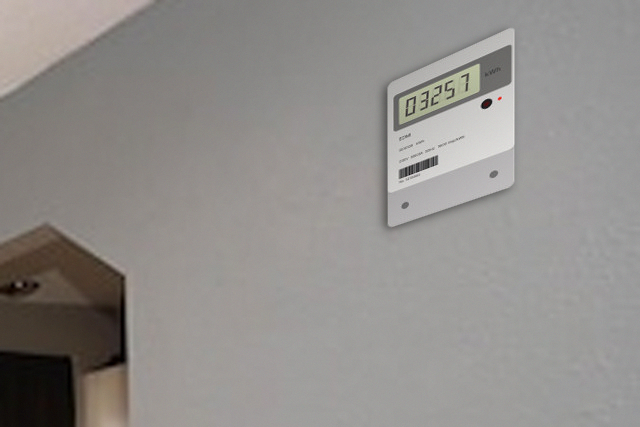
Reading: {"value": 3257, "unit": "kWh"}
